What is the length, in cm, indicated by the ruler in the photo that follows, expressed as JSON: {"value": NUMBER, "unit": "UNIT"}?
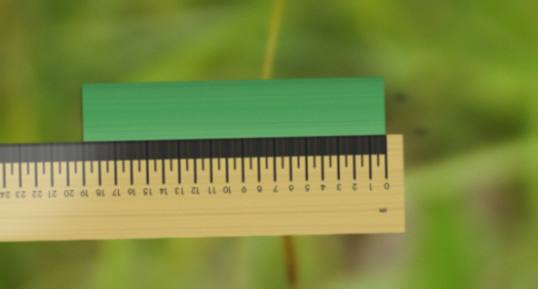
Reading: {"value": 19, "unit": "cm"}
